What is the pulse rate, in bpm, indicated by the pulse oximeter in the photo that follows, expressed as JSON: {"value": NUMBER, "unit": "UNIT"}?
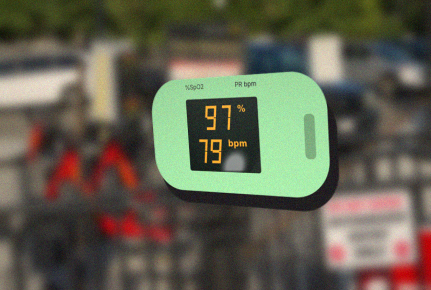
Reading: {"value": 79, "unit": "bpm"}
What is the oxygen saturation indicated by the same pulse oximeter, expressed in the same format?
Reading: {"value": 97, "unit": "%"}
